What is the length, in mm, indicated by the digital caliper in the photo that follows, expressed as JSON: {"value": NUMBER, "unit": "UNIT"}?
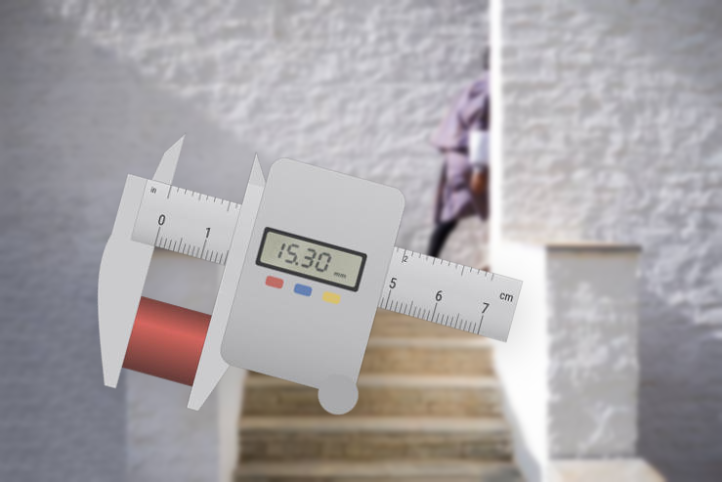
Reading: {"value": 15.30, "unit": "mm"}
